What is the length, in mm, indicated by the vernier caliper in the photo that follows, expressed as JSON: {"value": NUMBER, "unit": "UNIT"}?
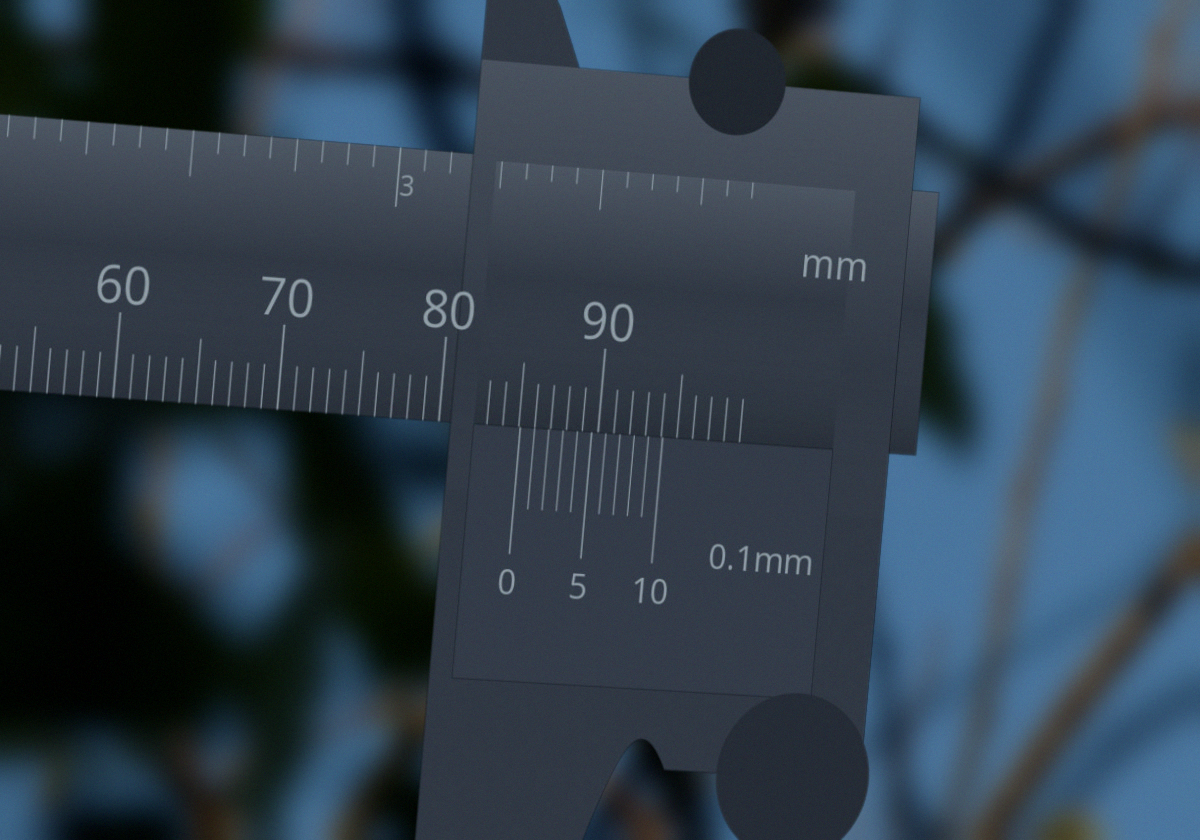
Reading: {"value": 85.1, "unit": "mm"}
